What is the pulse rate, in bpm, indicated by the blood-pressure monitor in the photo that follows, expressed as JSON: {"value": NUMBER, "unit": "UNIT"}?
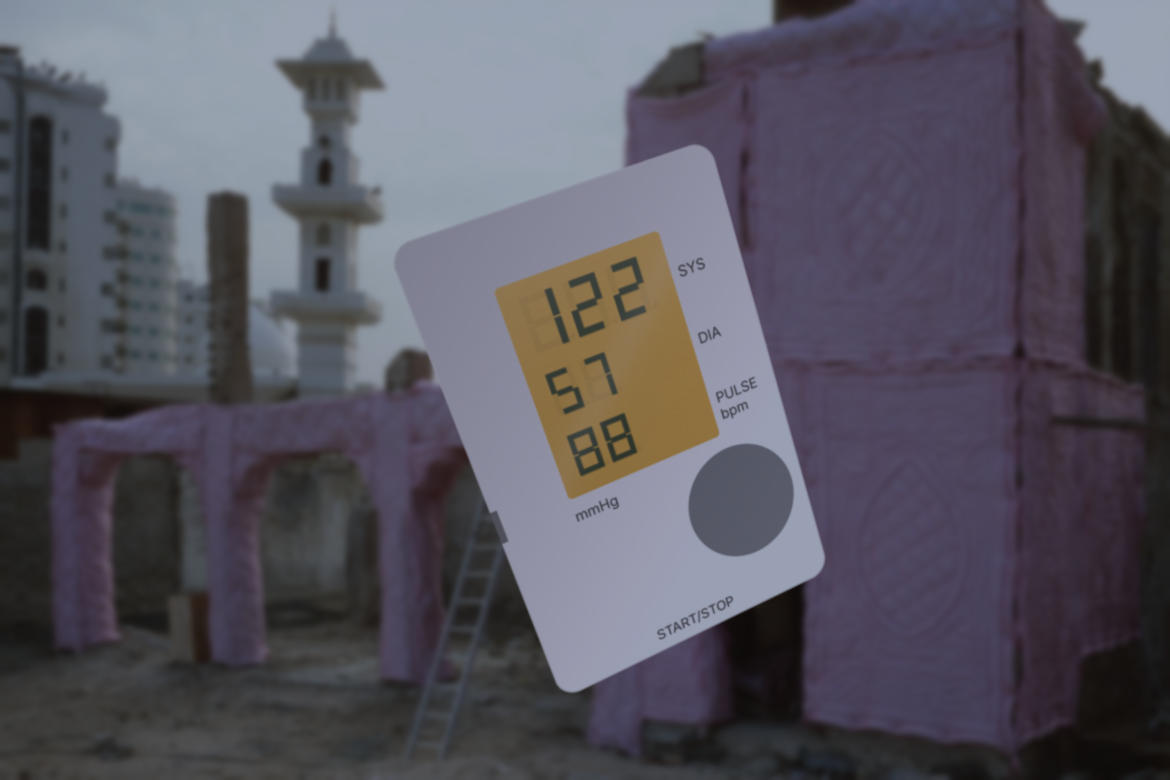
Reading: {"value": 88, "unit": "bpm"}
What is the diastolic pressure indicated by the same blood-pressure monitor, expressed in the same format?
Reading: {"value": 57, "unit": "mmHg"}
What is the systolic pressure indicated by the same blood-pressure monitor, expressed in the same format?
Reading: {"value": 122, "unit": "mmHg"}
